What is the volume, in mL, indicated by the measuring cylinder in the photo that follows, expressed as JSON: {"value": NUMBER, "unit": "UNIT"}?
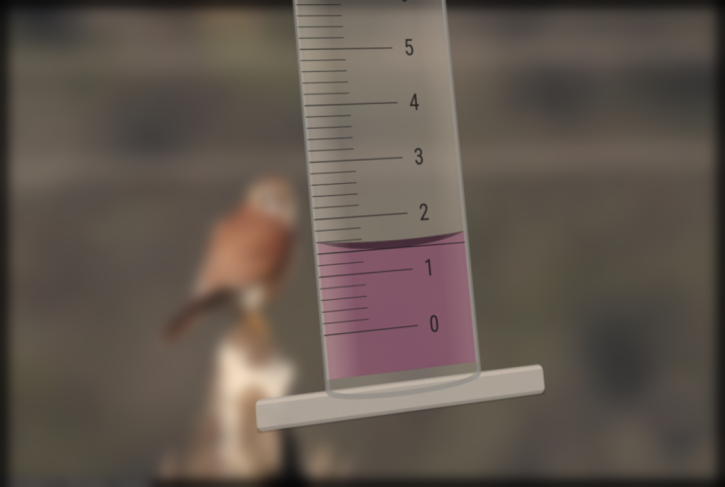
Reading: {"value": 1.4, "unit": "mL"}
